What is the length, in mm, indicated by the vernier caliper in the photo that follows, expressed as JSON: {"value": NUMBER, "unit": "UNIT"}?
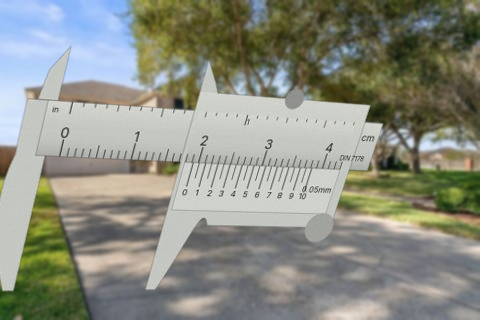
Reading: {"value": 19.2, "unit": "mm"}
